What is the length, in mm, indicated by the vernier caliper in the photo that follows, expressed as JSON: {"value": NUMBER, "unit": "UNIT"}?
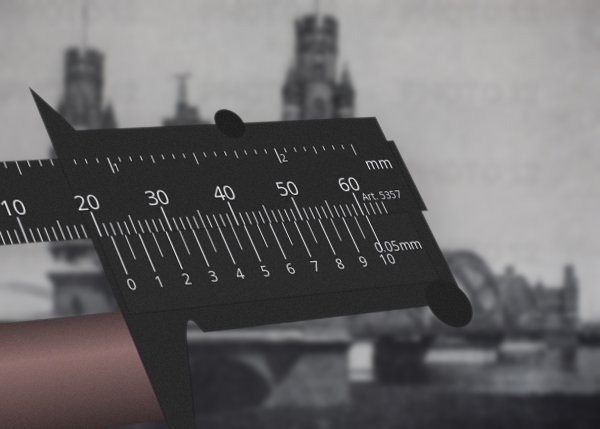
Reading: {"value": 21.4, "unit": "mm"}
